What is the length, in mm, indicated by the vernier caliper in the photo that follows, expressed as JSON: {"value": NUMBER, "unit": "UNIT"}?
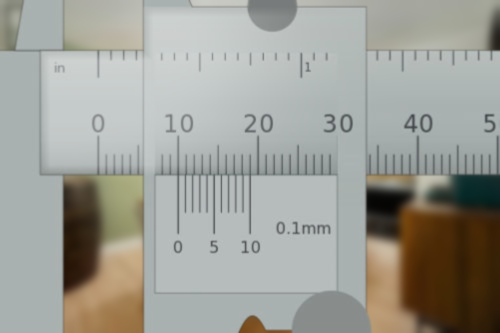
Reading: {"value": 10.0, "unit": "mm"}
